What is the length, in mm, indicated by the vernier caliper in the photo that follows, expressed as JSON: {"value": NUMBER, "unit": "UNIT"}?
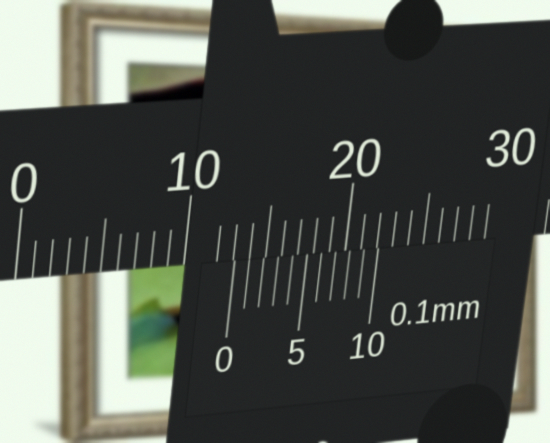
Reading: {"value": 13.1, "unit": "mm"}
